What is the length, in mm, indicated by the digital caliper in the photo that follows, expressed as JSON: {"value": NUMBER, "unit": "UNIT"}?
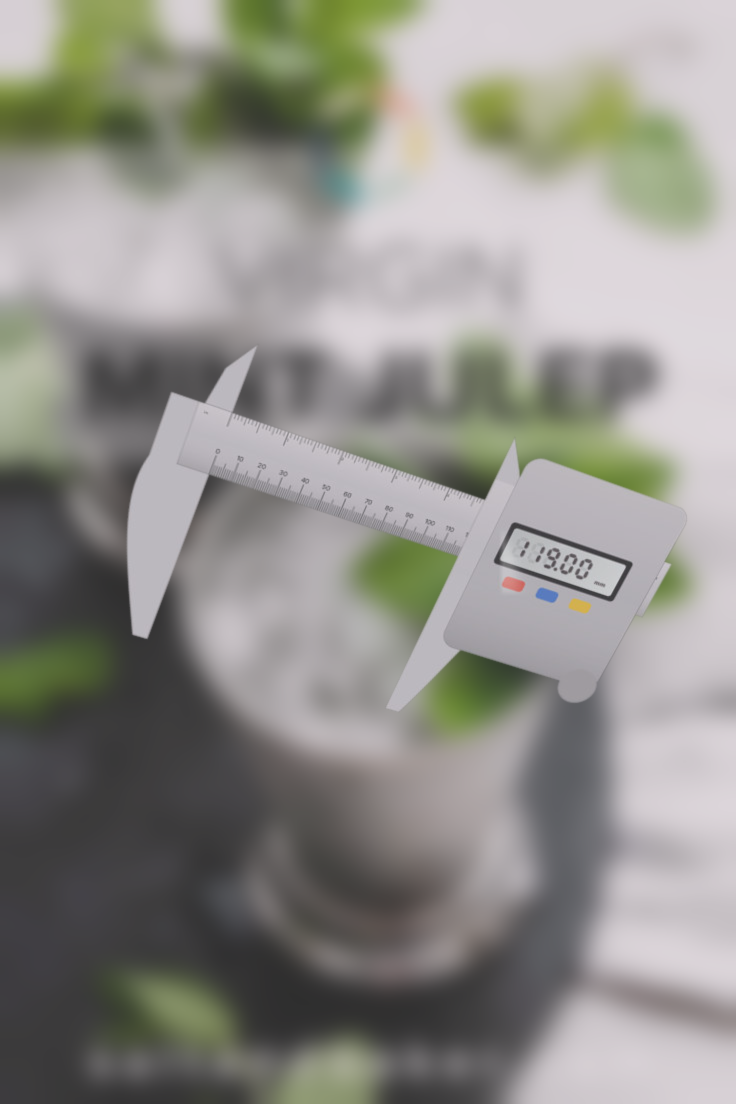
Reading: {"value": 119.00, "unit": "mm"}
